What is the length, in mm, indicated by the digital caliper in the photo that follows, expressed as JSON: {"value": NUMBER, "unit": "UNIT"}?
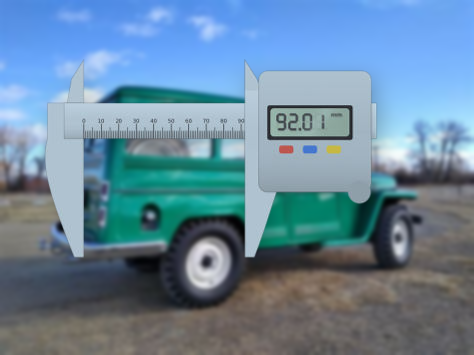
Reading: {"value": 92.01, "unit": "mm"}
